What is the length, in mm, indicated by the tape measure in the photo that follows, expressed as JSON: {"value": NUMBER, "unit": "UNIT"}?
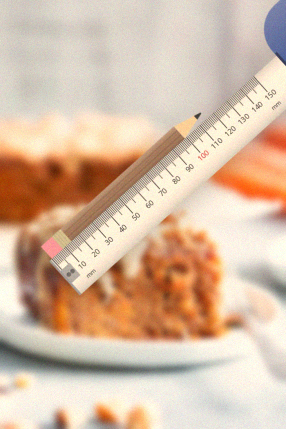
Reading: {"value": 115, "unit": "mm"}
